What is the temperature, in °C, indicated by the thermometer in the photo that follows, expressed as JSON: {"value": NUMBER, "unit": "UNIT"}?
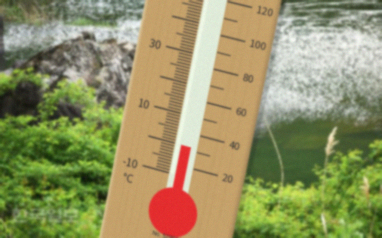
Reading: {"value": 0, "unit": "°C"}
